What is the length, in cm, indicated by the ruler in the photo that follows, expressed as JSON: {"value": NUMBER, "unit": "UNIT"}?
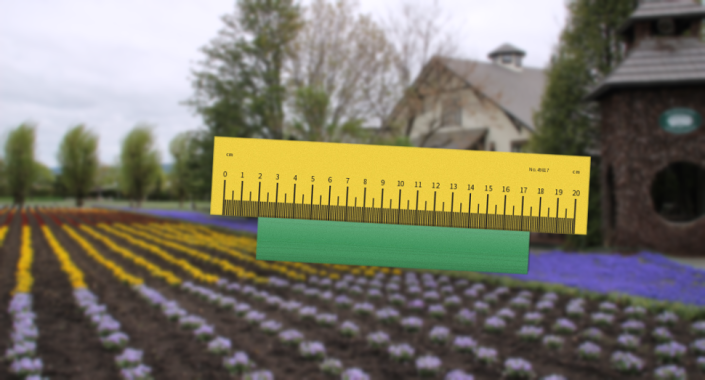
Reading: {"value": 15.5, "unit": "cm"}
